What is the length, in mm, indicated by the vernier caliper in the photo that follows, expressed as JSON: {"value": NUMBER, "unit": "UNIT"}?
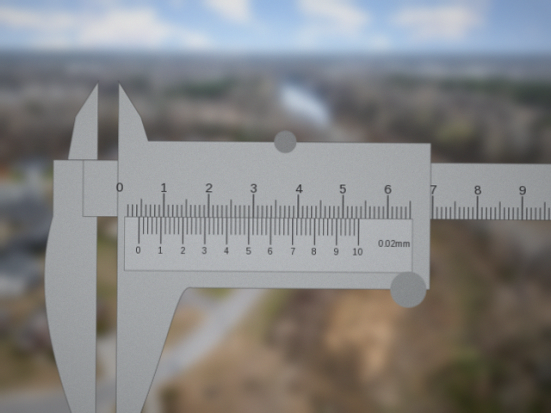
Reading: {"value": 4.5, "unit": "mm"}
